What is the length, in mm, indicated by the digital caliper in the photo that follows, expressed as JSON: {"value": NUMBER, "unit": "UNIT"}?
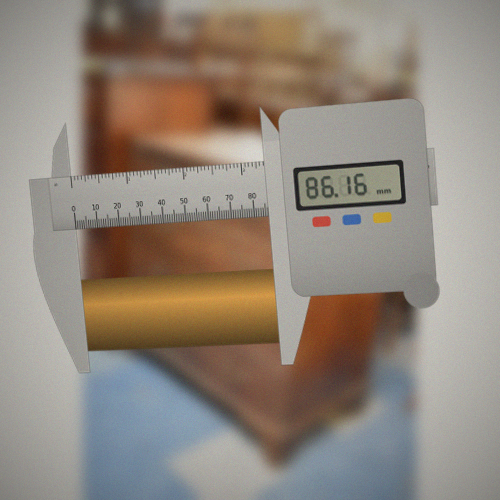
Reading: {"value": 86.16, "unit": "mm"}
